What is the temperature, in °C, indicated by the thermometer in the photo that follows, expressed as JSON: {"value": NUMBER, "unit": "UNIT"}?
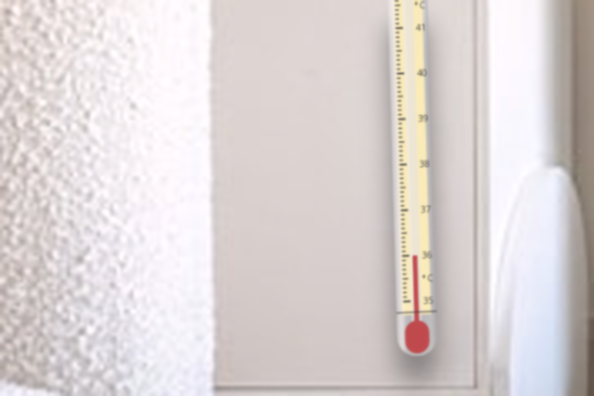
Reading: {"value": 36, "unit": "°C"}
